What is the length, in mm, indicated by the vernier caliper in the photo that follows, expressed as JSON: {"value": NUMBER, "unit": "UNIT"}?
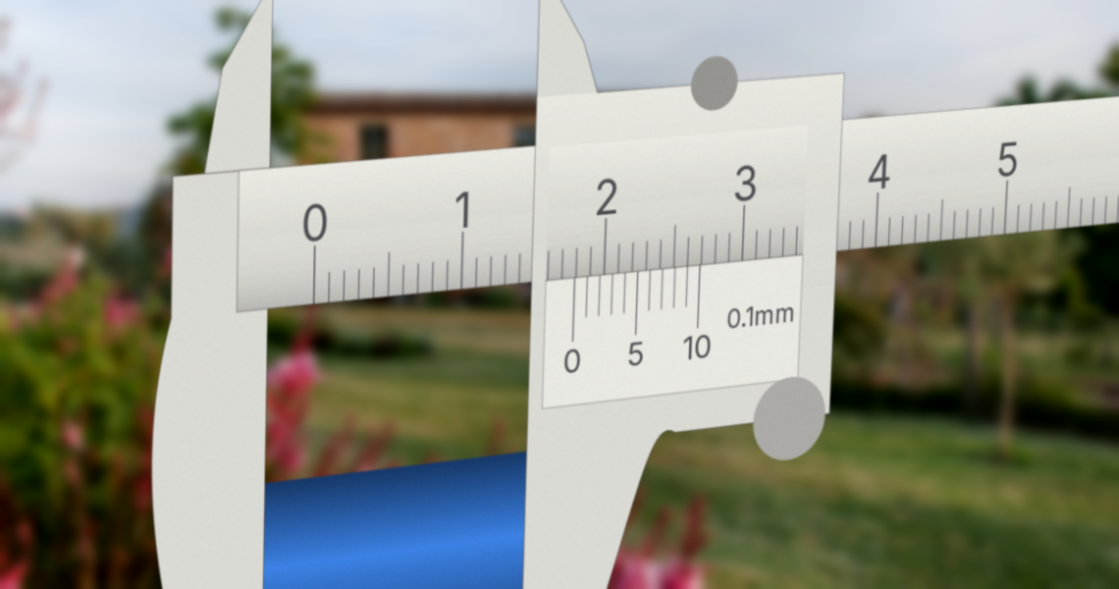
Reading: {"value": 17.9, "unit": "mm"}
